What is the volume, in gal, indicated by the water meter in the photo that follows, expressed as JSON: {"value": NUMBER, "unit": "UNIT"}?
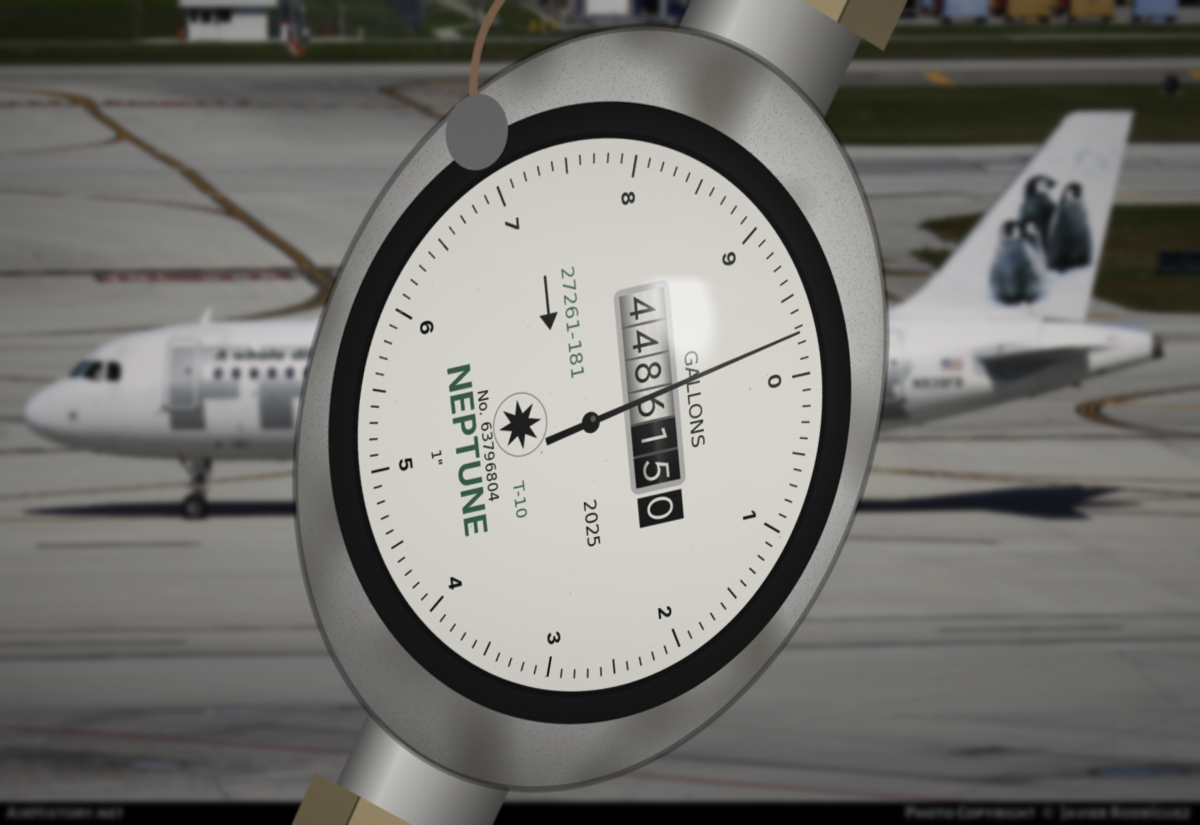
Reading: {"value": 4486149.7, "unit": "gal"}
